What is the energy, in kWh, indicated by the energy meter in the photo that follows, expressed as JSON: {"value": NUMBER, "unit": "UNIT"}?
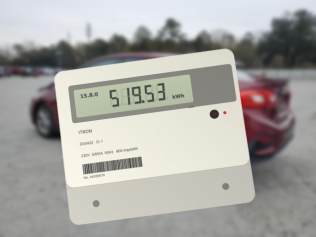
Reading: {"value": 519.53, "unit": "kWh"}
